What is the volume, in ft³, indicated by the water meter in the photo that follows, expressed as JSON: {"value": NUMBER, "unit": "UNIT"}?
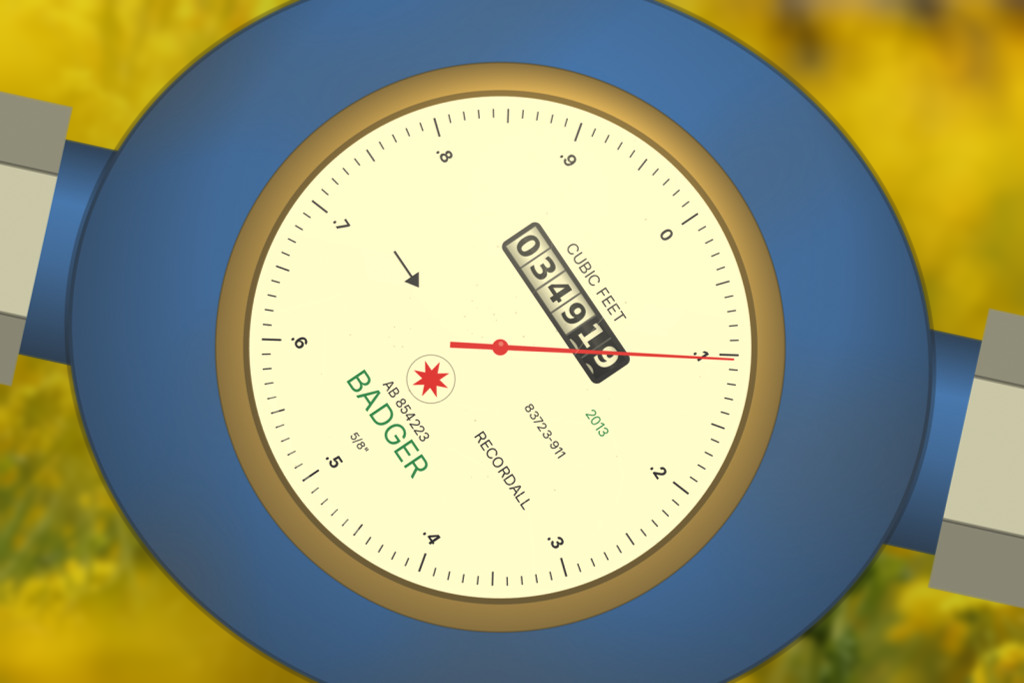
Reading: {"value": 34919.10, "unit": "ft³"}
